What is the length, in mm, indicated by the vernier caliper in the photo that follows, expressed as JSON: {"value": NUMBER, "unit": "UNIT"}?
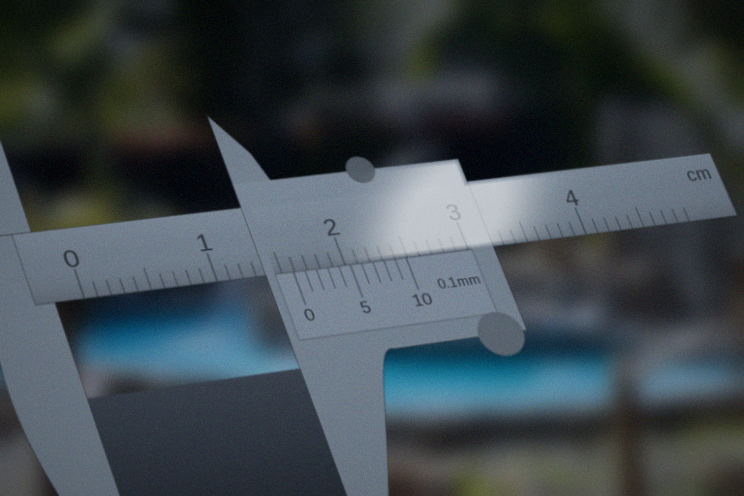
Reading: {"value": 15.9, "unit": "mm"}
